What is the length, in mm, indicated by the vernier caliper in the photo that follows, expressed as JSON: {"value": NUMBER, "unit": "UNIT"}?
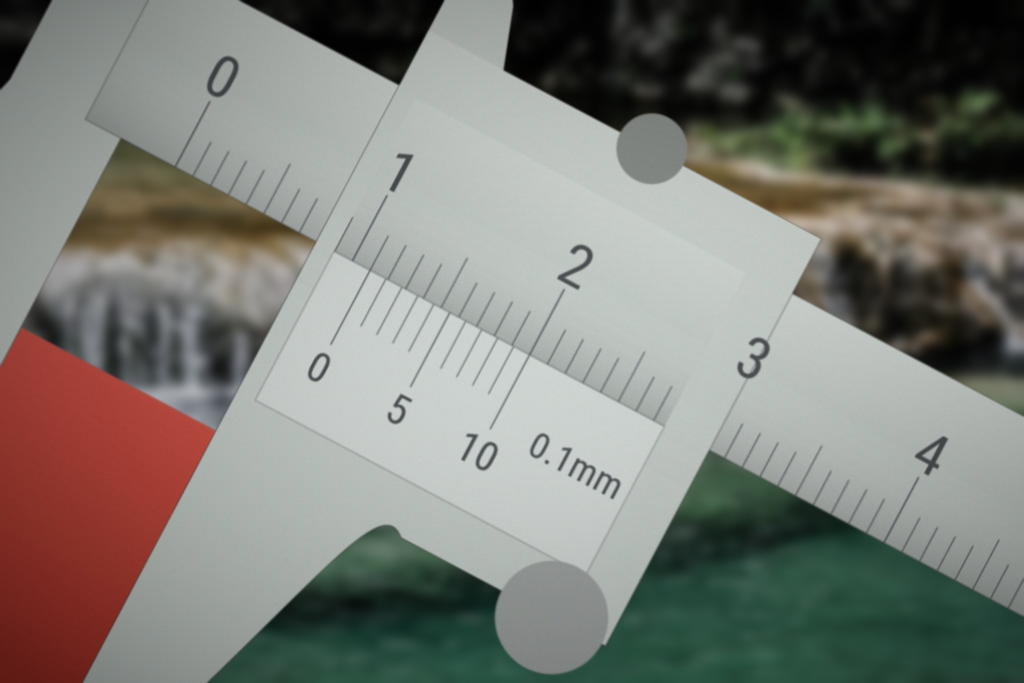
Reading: {"value": 11.0, "unit": "mm"}
